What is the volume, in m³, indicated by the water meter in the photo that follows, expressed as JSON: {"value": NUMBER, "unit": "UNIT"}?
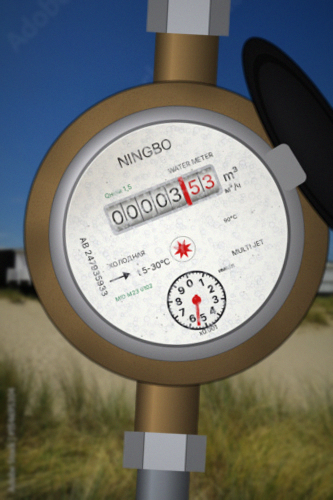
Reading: {"value": 3.535, "unit": "m³"}
